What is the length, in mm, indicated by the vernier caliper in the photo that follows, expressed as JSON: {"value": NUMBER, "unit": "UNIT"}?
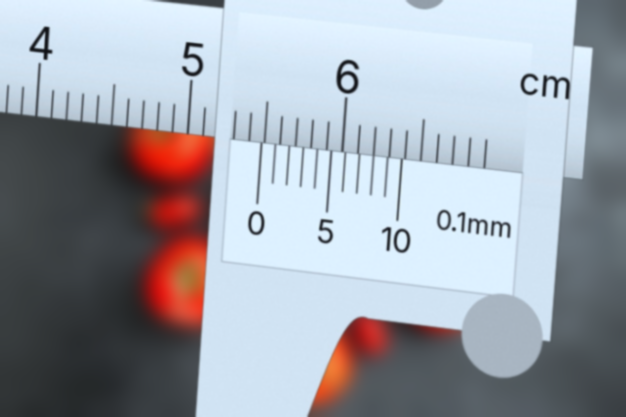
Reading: {"value": 54.8, "unit": "mm"}
